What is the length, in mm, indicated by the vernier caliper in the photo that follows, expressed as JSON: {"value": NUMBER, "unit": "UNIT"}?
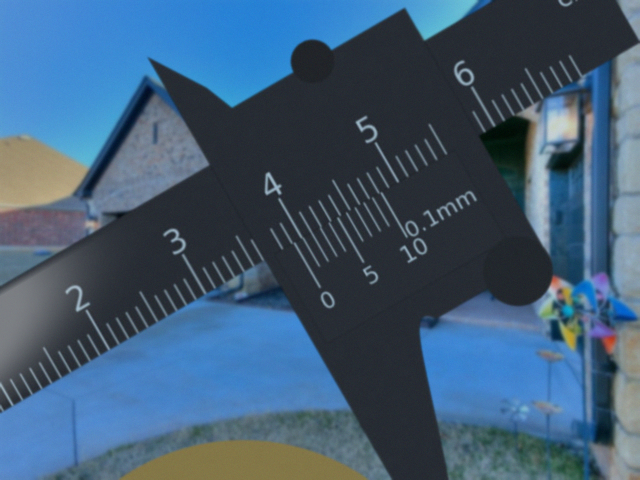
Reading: {"value": 39.2, "unit": "mm"}
